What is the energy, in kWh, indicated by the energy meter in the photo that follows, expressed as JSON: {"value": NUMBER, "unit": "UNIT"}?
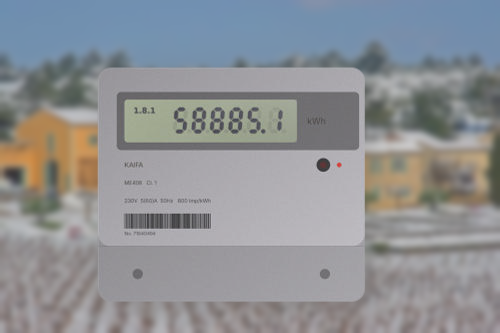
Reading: {"value": 58885.1, "unit": "kWh"}
